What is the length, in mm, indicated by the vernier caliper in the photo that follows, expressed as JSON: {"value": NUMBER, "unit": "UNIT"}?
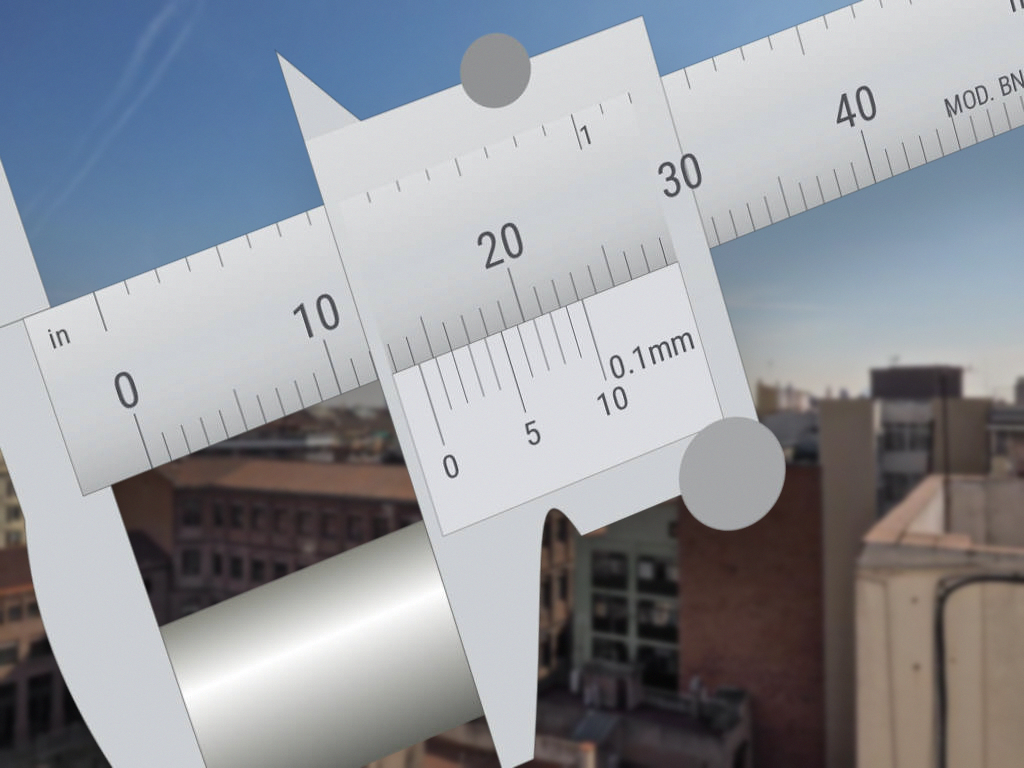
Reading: {"value": 14.2, "unit": "mm"}
